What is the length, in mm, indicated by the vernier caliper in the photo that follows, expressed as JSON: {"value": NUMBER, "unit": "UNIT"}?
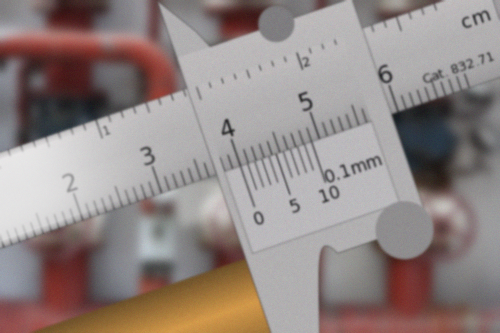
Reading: {"value": 40.0, "unit": "mm"}
